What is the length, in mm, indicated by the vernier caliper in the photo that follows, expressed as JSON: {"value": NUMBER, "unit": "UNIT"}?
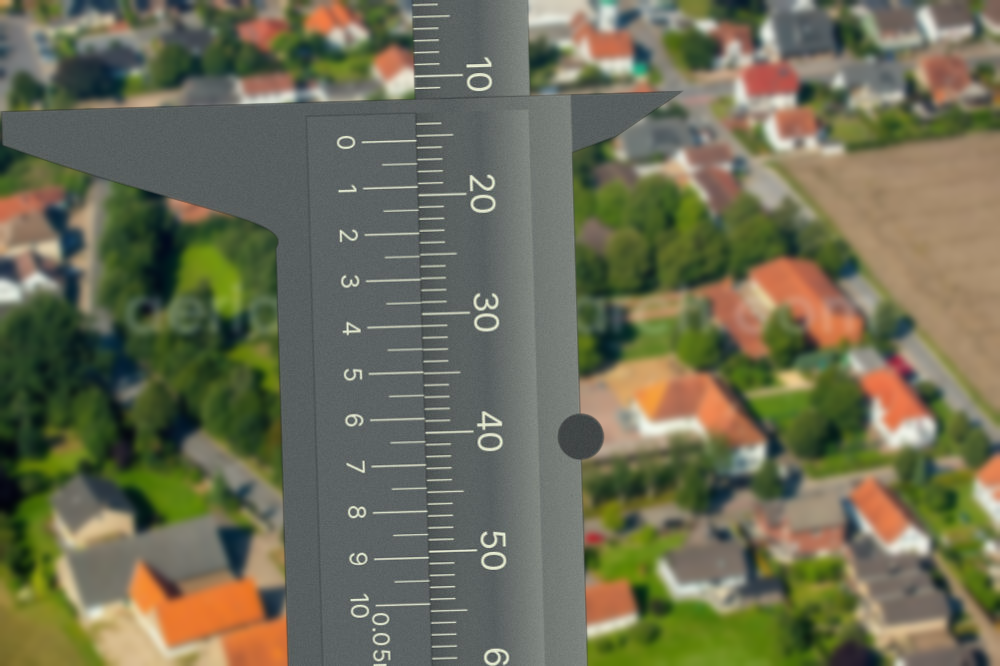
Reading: {"value": 15.4, "unit": "mm"}
